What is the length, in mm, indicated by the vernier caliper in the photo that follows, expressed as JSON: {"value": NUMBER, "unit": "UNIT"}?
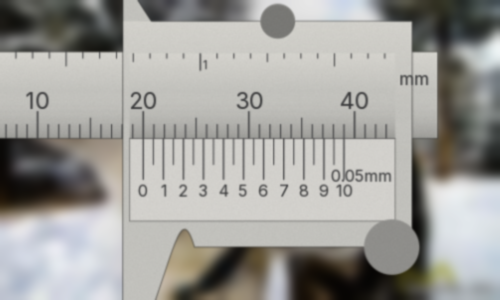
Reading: {"value": 20.0, "unit": "mm"}
